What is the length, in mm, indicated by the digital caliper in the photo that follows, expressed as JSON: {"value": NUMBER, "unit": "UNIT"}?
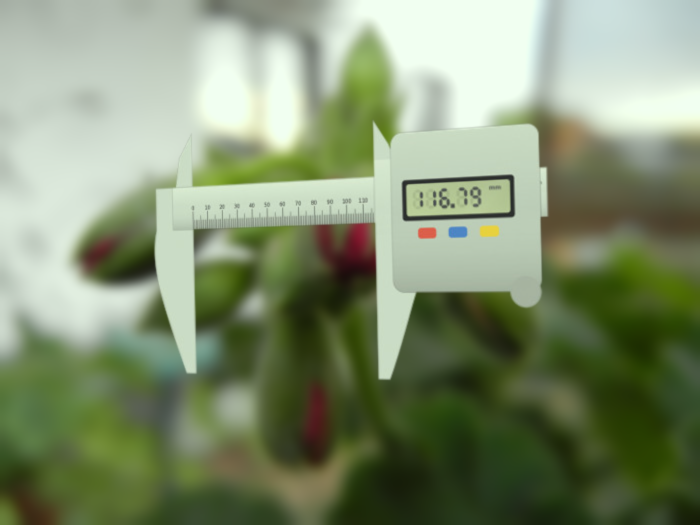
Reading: {"value": 116.79, "unit": "mm"}
